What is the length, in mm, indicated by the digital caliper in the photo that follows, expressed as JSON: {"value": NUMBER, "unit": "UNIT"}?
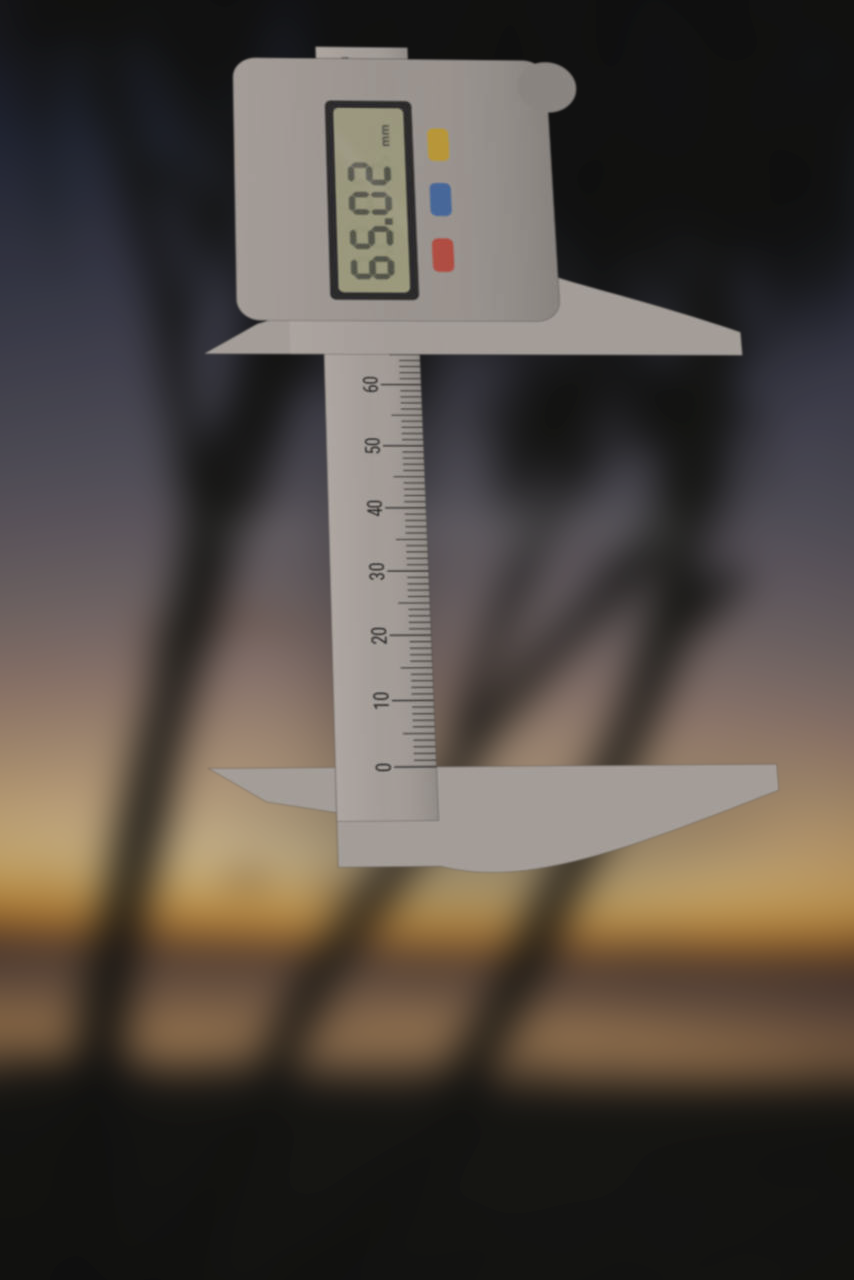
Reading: {"value": 65.02, "unit": "mm"}
